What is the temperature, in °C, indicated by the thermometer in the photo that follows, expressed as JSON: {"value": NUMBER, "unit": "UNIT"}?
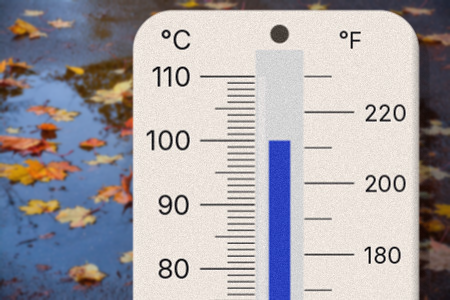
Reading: {"value": 100, "unit": "°C"}
